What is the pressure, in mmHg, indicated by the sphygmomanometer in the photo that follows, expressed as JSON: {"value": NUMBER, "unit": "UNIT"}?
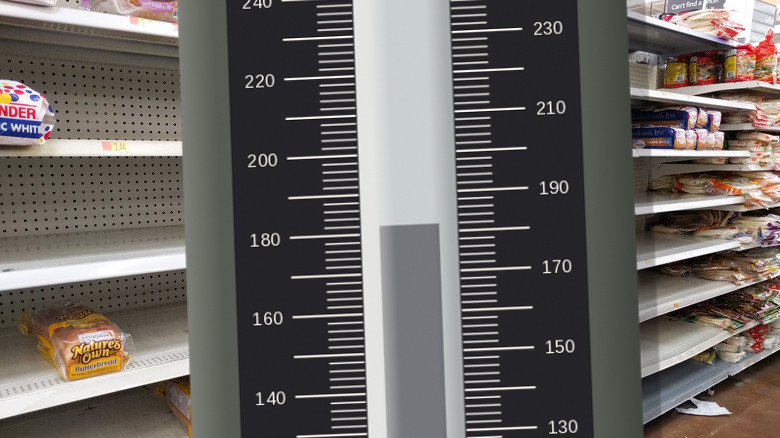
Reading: {"value": 182, "unit": "mmHg"}
